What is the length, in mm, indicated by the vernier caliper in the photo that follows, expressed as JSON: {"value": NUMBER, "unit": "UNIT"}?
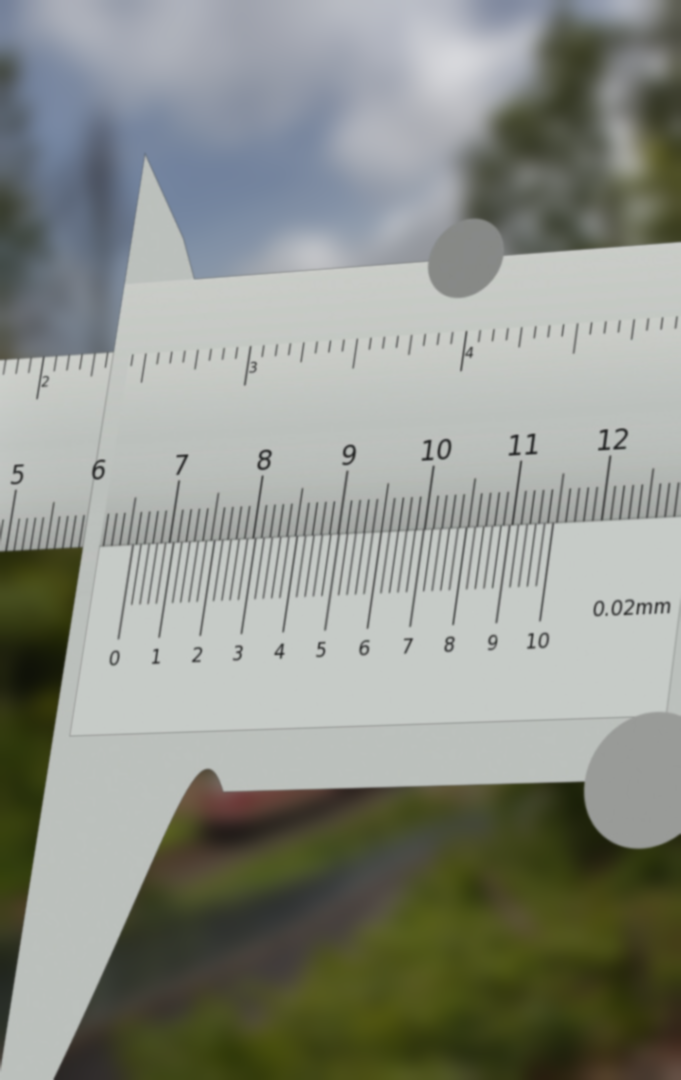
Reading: {"value": 65.6, "unit": "mm"}
